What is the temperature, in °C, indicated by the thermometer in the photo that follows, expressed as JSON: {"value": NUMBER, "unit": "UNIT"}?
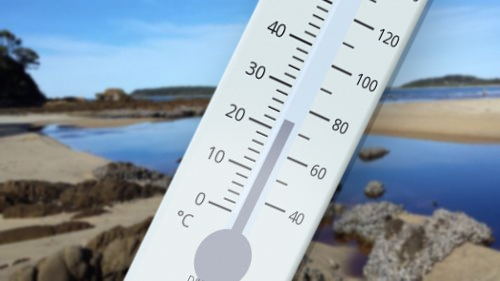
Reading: {"value": 23, "unit": "°C"}
